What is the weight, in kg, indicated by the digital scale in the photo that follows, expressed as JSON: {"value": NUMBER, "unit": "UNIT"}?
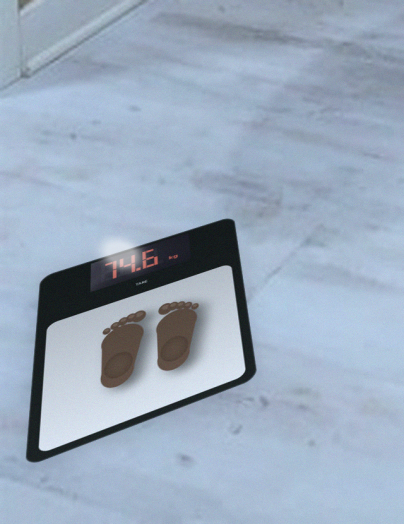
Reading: {"value": 74.6, "unit": "kg"}
